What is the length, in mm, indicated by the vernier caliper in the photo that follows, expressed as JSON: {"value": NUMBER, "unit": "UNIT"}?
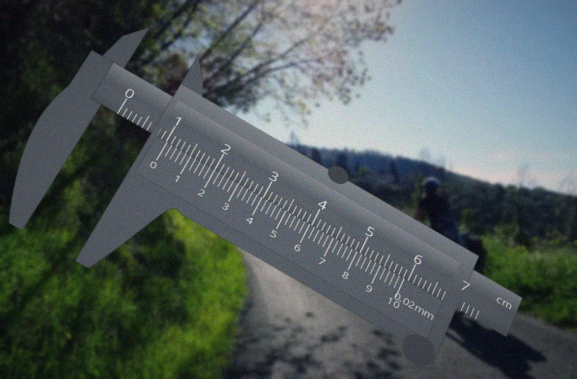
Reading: {"value": 10.2, "unit": "mm"}
